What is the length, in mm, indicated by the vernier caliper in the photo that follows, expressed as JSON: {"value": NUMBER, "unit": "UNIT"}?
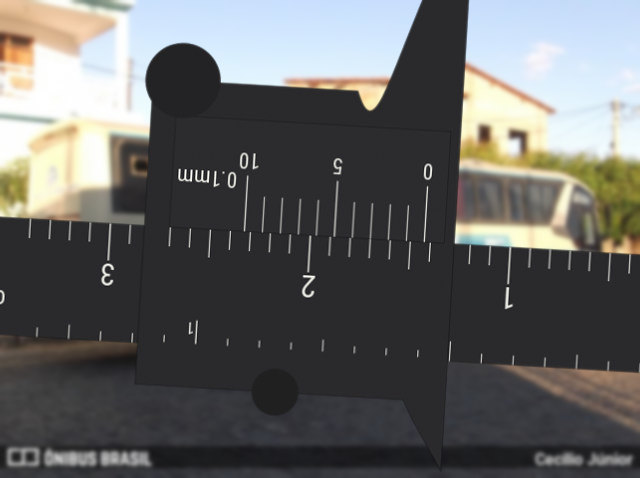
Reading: {"value": 14.3, "unit": "mm"}
